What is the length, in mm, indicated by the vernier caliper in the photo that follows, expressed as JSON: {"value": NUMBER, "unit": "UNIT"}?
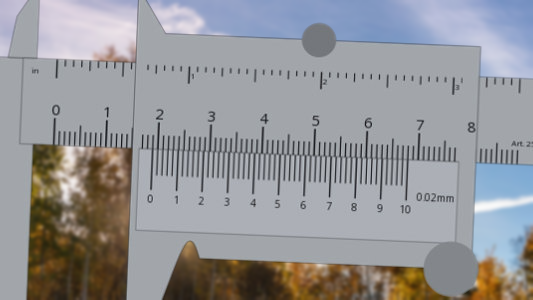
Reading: {"value": 19.0, "unit": "mm"}
